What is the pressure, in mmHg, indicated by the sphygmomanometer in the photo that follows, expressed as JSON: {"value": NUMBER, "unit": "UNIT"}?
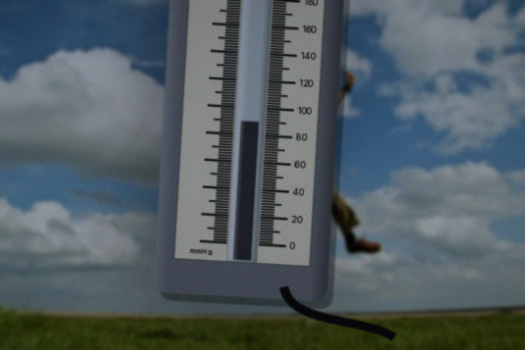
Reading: {"value": 90, "unit": "mmHg"}
